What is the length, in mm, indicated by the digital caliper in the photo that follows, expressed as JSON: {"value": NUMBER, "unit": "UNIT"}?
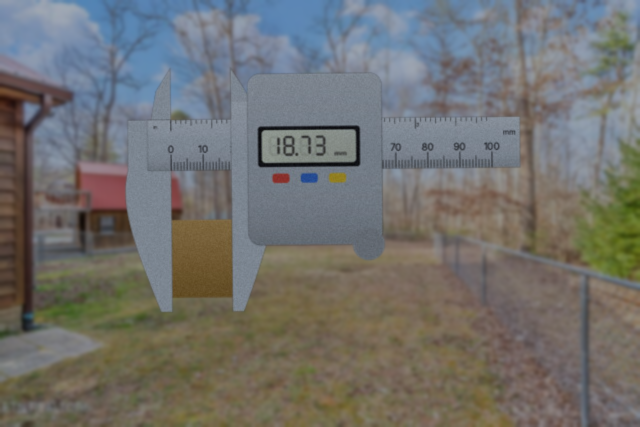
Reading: {"value": 18.73, "unit": "mm"}
